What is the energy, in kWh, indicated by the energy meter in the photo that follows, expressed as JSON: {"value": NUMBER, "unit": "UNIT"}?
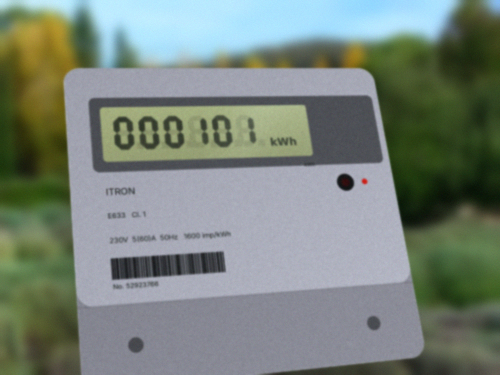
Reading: {"value": 101, "unit": "kWh"}
